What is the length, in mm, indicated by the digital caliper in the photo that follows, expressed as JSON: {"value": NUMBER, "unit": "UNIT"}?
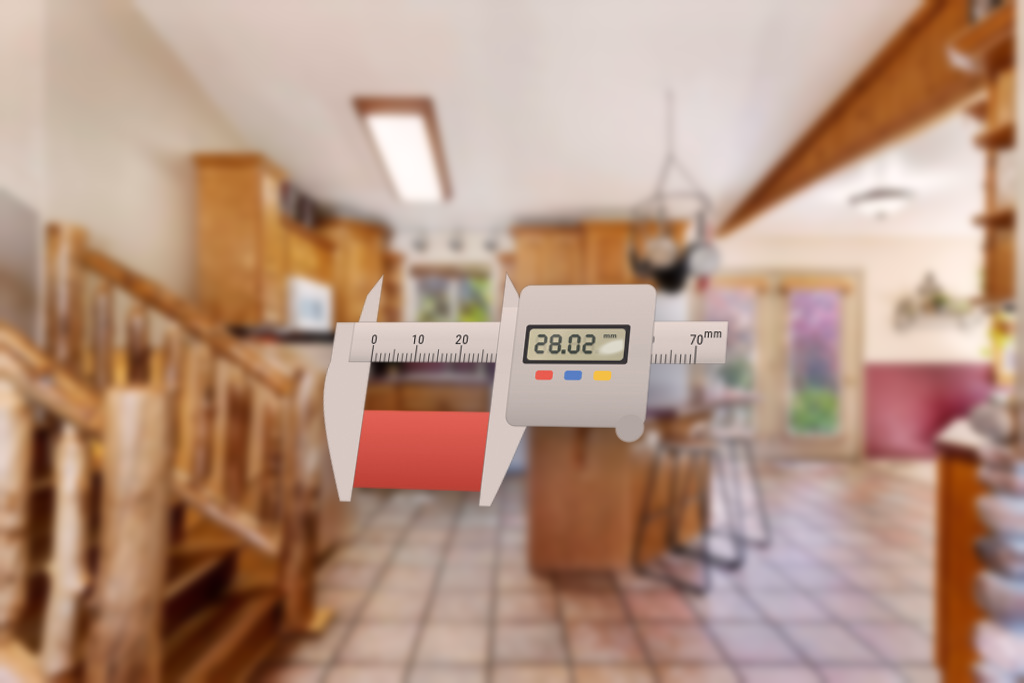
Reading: {"value": 28.02, "unit": "mm"}
